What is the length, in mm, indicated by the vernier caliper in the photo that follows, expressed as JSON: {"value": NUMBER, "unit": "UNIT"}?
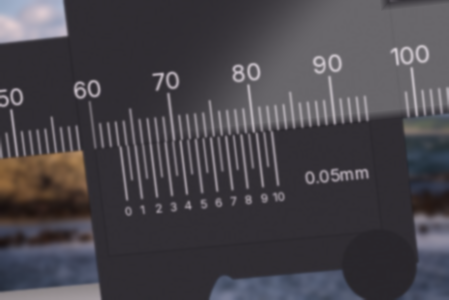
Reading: {"value": 63.2, "unit": "mm"}
